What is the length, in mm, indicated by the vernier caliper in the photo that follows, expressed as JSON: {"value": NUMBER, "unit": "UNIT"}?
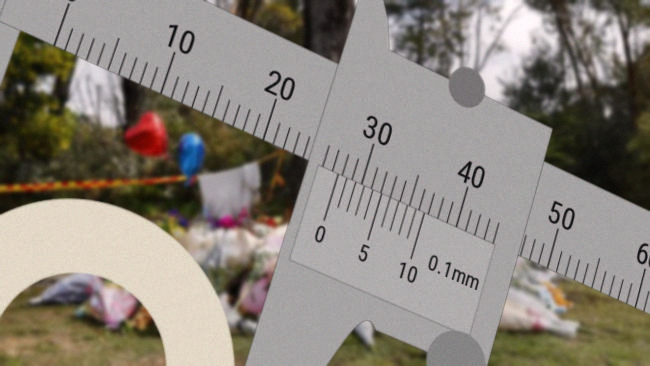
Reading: {"value": 27.6, "unit": "mm"}
